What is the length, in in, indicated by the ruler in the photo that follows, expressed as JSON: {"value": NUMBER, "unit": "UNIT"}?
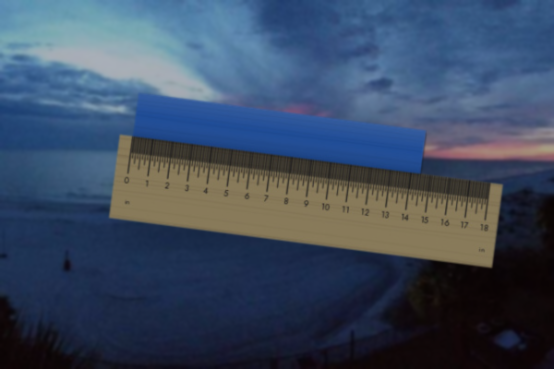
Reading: {"value": 14.5, "unit": "in"}
